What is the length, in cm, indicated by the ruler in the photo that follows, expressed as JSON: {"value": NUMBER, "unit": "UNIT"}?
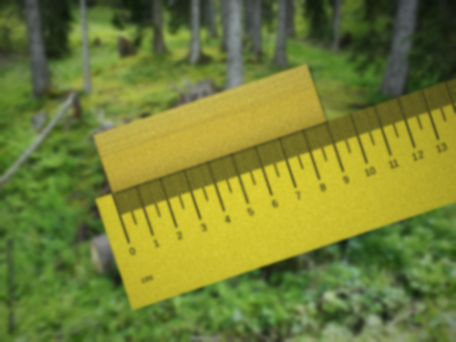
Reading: {"value": 9, "unit": "cm"}
